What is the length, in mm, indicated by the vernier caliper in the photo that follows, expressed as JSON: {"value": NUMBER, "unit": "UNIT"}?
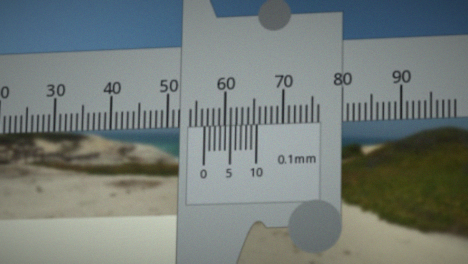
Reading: {"value": 56.5, "unit": "mm"}
